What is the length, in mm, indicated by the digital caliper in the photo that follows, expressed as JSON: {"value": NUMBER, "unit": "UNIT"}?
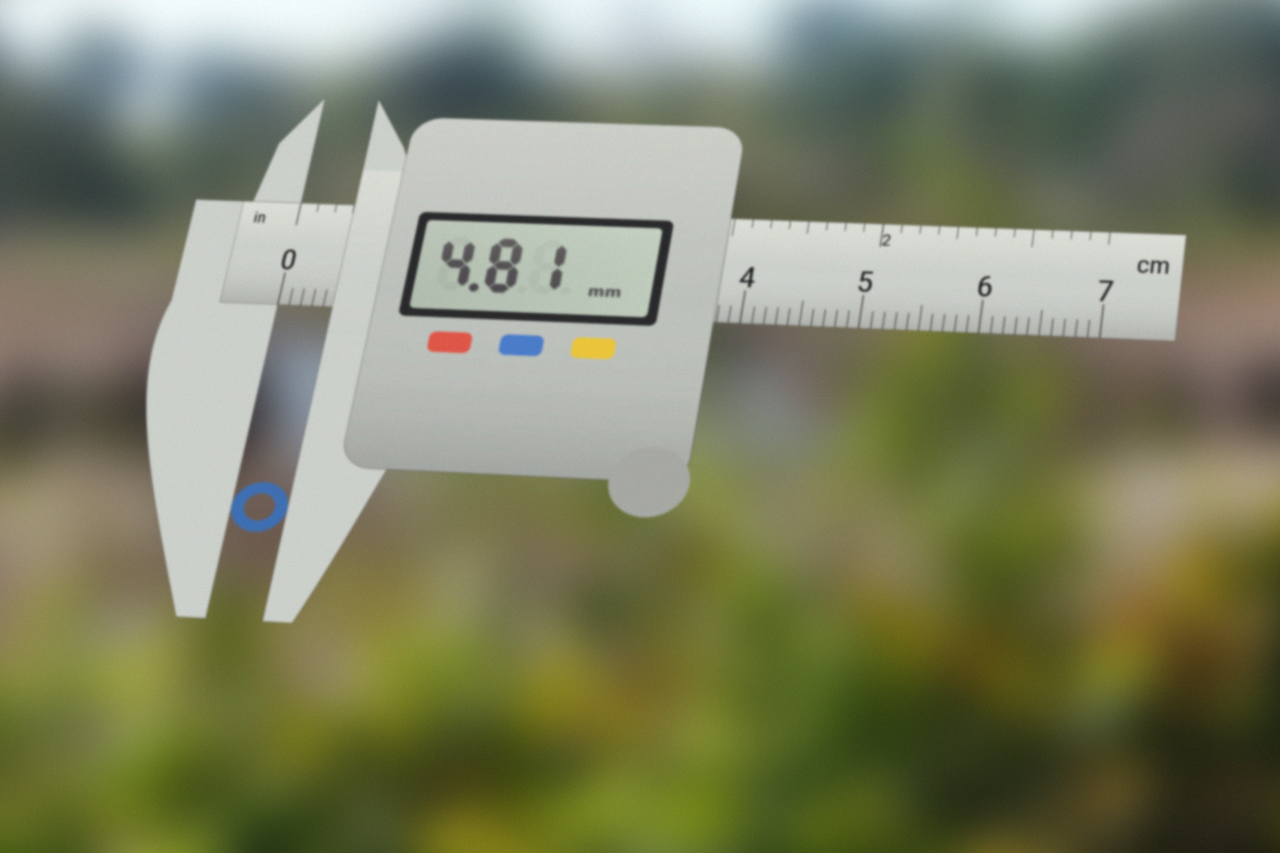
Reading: {"value": 4.81, "unit": "mm"}
